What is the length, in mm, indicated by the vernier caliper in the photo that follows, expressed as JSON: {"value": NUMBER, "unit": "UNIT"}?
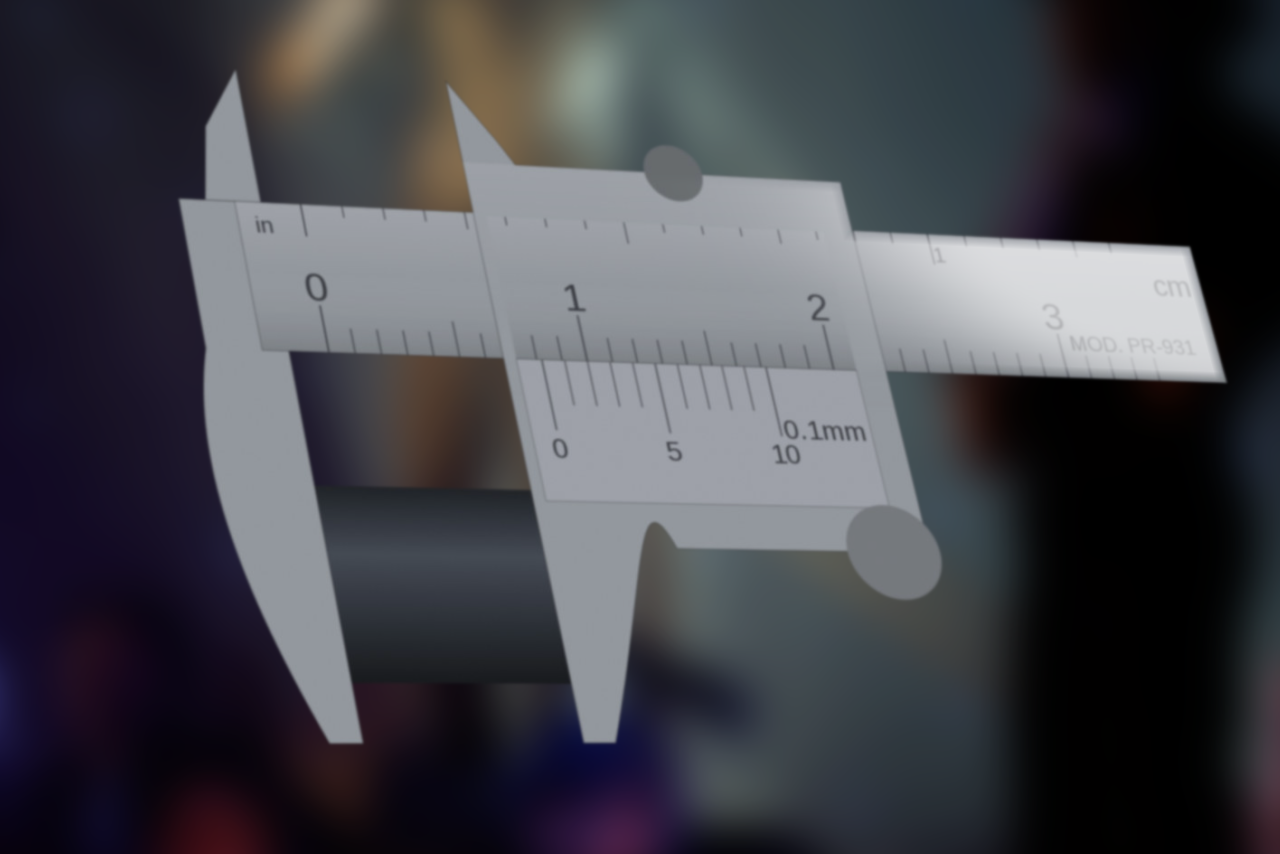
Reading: {"value": 8.2, "unit": "mm"}
